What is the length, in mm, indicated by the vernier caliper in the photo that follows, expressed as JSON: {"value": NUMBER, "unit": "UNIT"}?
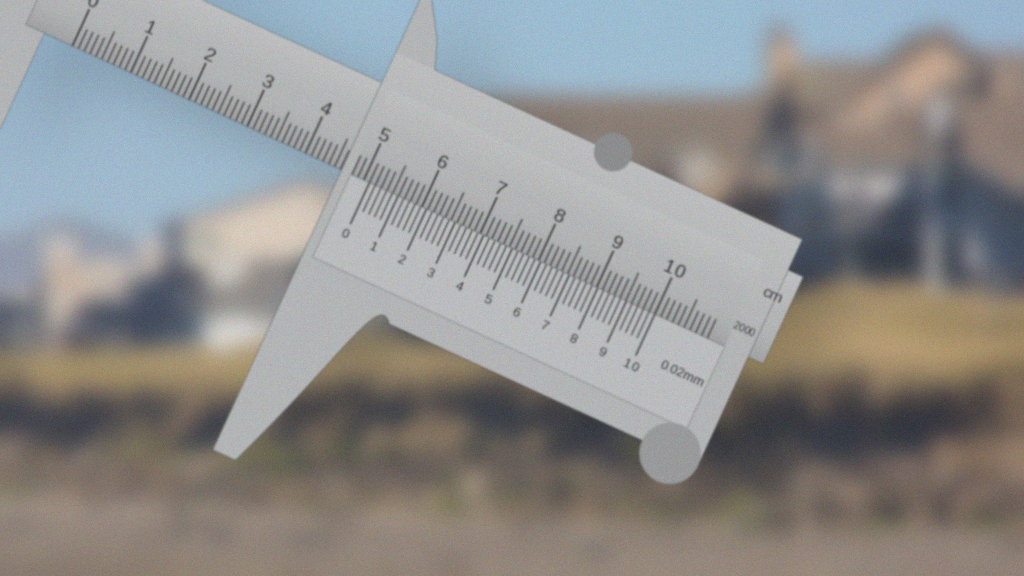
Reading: {"value": 51.0, "unit": "mm"}
